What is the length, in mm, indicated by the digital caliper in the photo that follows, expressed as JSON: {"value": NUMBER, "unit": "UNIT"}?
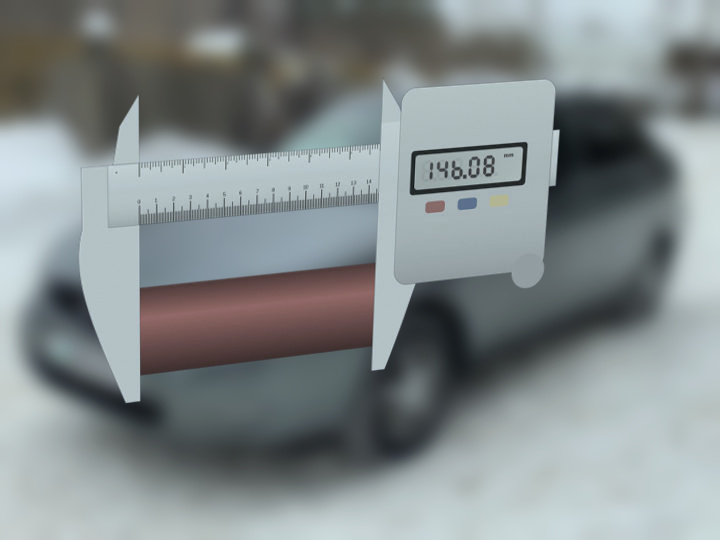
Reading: {"value": 146.08, "unit": "mm"}
